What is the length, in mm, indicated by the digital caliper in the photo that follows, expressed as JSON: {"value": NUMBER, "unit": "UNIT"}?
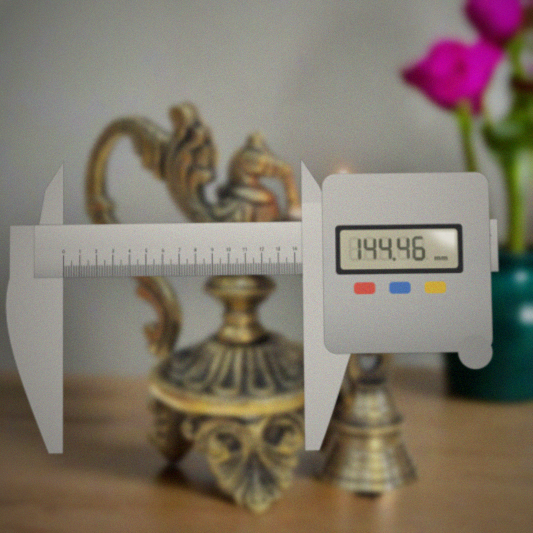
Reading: {"value": 144.46, "unit": "mm"}
